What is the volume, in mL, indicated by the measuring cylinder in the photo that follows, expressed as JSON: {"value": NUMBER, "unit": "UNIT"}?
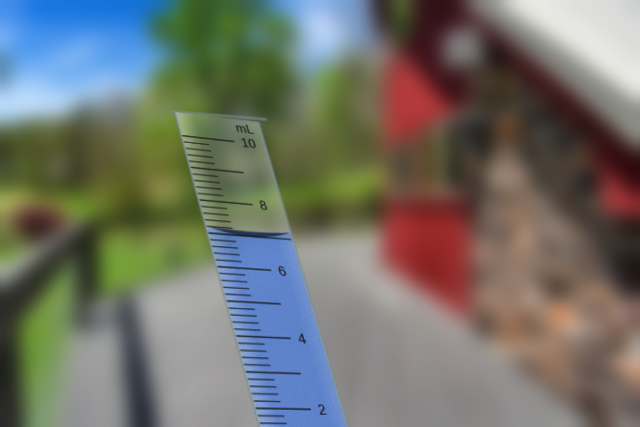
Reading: {"value": 7, "unit": "mL"}
